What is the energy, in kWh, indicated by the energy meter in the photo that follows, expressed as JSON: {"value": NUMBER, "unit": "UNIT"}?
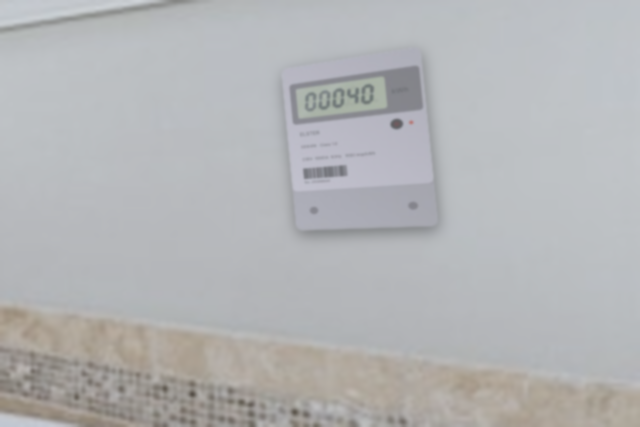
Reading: {"value": 40, "unit": "kWh"}
